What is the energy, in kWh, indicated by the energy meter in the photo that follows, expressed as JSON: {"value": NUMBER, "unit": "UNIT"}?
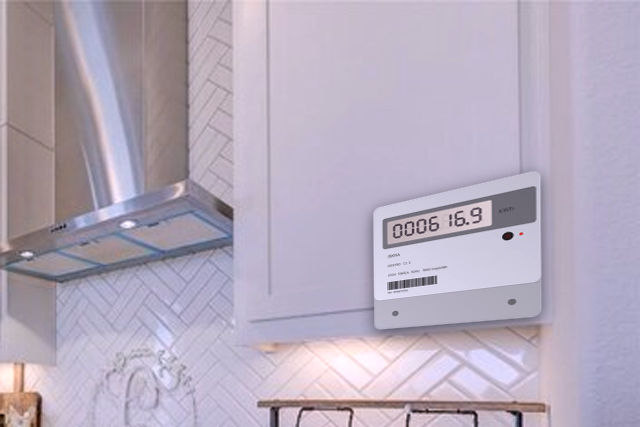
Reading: {"value": 616.9, "unit": "kWh"}
